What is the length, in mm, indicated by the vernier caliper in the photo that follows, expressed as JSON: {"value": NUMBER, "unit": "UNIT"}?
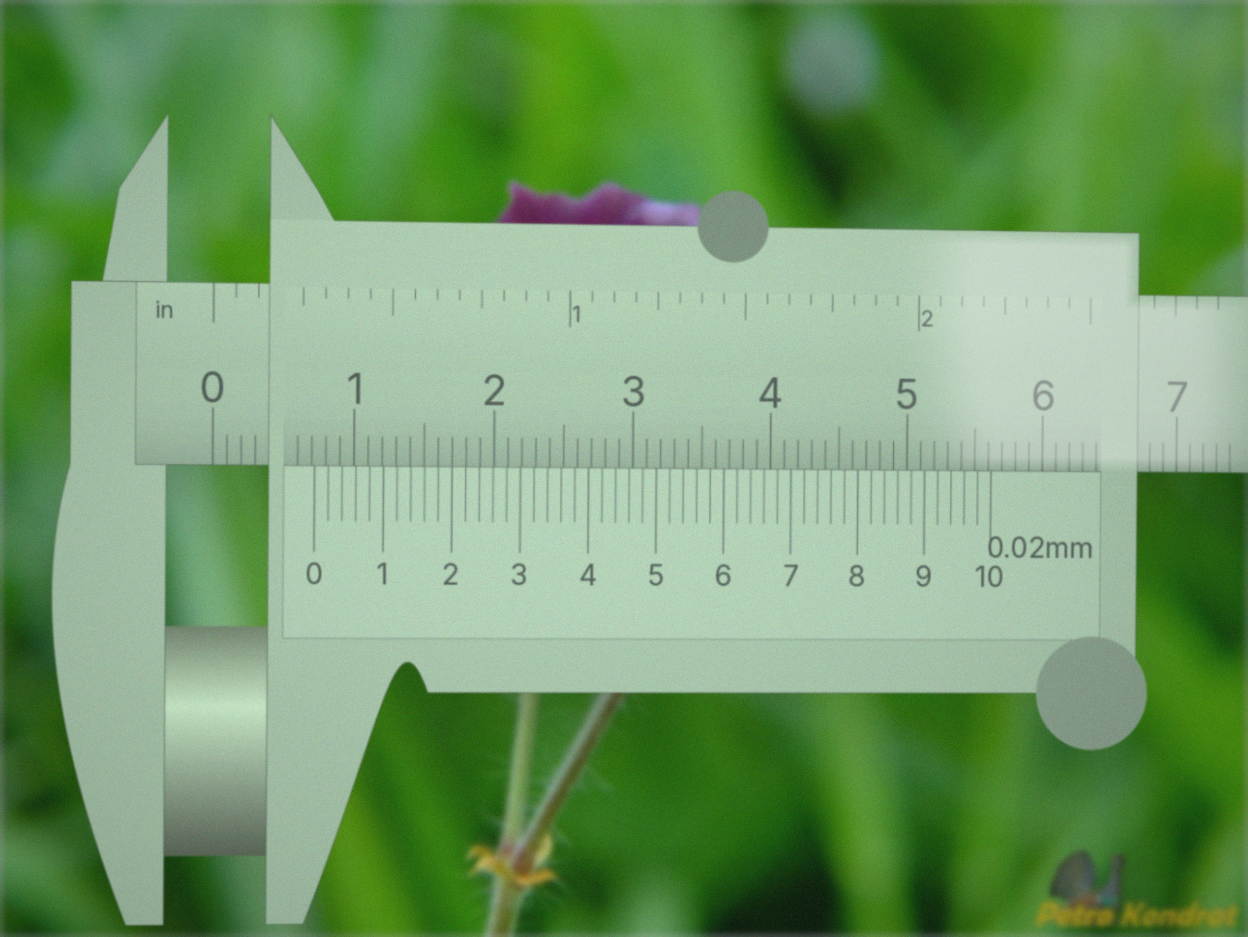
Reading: {"value": 7.2, "unit": "mm"}
